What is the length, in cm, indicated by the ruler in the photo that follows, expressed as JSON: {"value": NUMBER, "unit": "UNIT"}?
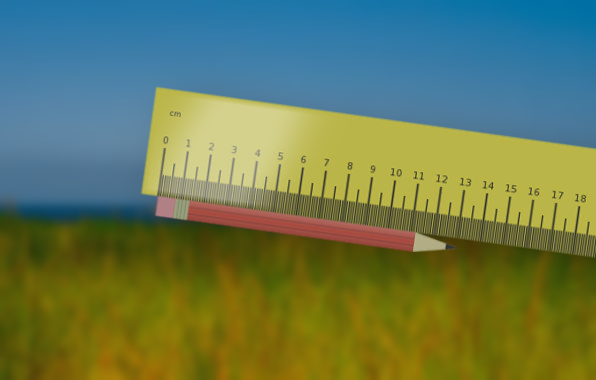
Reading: {"value": 13, "unit": "cm"}
